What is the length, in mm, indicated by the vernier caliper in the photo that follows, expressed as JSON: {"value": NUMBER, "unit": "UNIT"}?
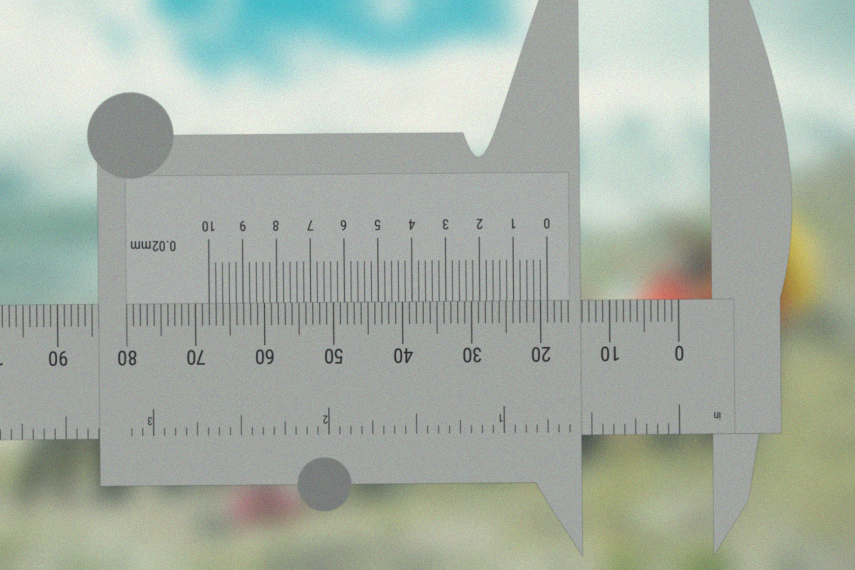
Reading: {"value": 19.0, "unit": "mm"}
